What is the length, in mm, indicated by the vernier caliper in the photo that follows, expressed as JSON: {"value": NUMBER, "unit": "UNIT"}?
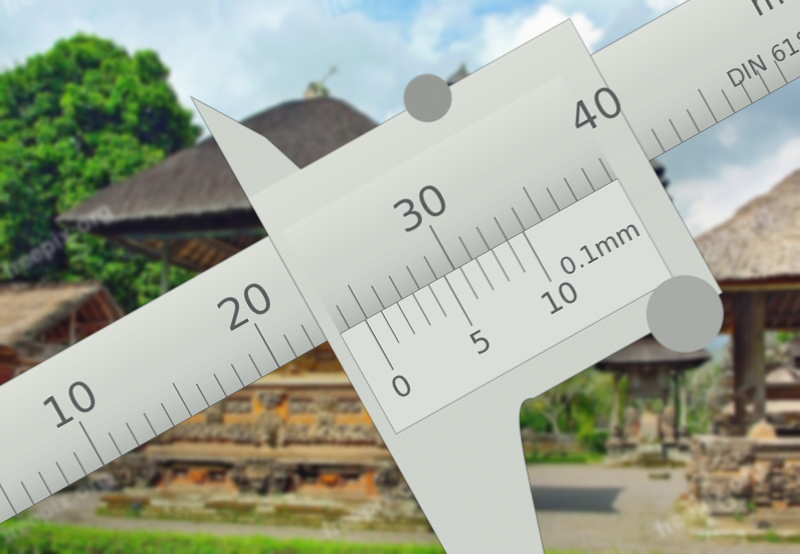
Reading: {"value": 24.9, "unit": "mm"}
